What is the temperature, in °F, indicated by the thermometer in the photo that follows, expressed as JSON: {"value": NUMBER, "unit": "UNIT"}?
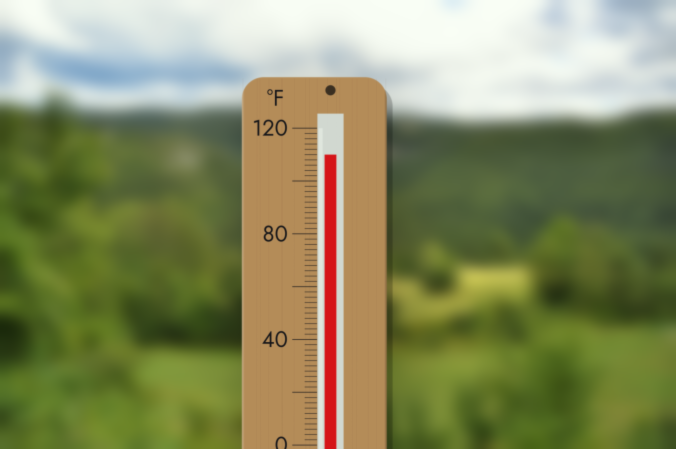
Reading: {"value": 110, "unit": "°F"}
